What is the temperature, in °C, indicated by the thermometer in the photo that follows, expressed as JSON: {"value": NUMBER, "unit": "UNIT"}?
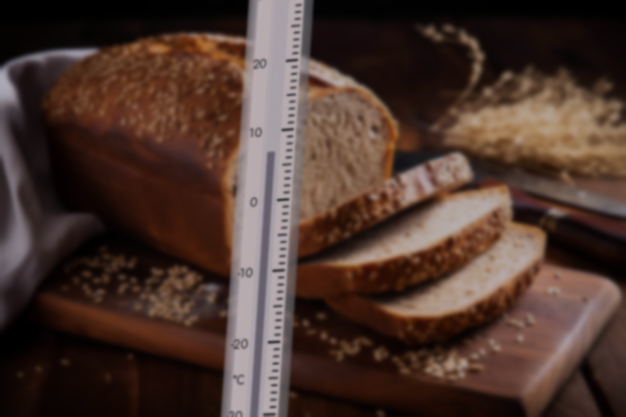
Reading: {"value": 7, "unit": "°C"}
